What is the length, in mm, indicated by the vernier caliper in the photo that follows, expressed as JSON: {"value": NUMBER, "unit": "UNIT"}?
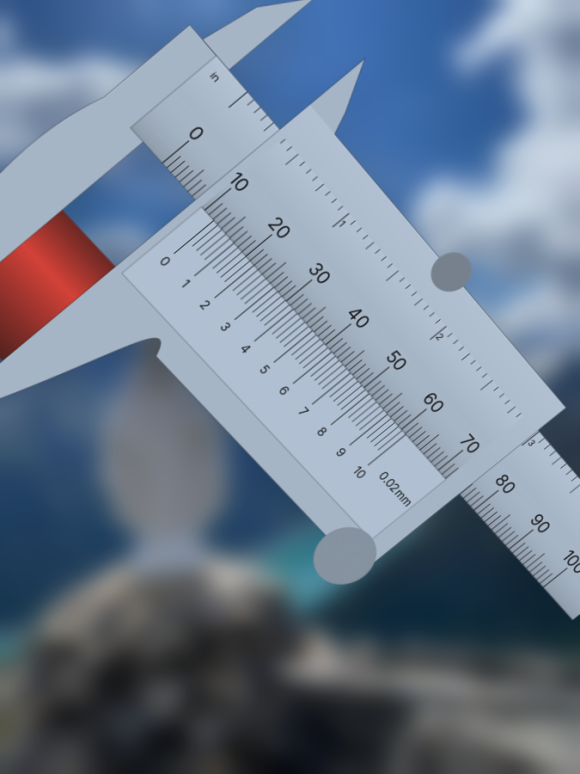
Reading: {"value": 12.2, "unit": "mm"}
